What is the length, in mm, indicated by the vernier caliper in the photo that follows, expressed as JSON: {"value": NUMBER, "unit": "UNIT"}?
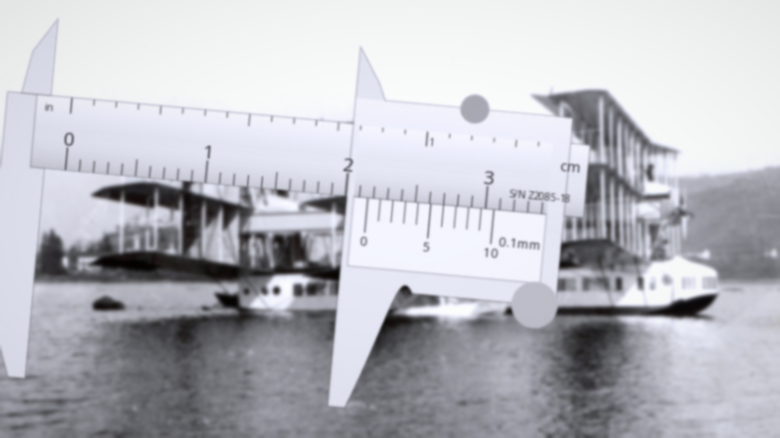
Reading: {"value": 21.6, "unit": "mm"}
